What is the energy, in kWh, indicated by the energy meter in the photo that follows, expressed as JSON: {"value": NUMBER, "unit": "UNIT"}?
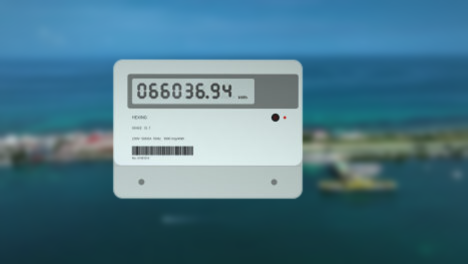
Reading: {"value": 66036.94, "unit": "kWh"}
